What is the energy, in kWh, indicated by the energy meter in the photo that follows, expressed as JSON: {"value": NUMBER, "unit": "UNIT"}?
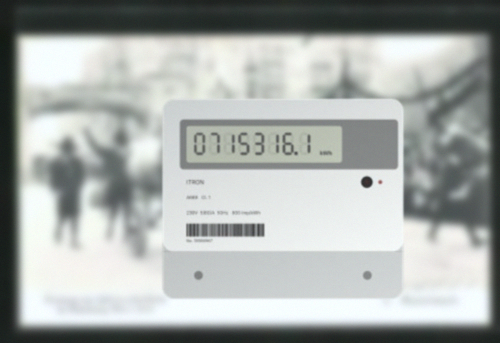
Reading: {"value": 715316.1, "unit": "kWh"}
